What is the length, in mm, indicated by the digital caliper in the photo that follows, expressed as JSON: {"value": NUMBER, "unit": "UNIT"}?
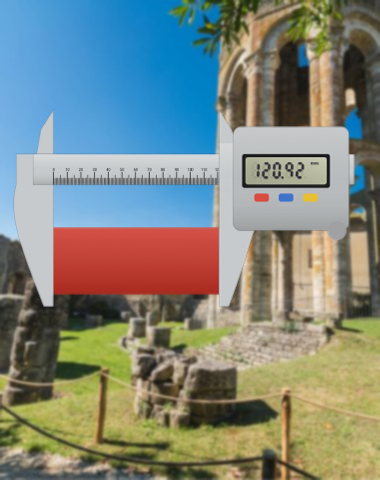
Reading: {"value": 120.92, "unit": "mm"}
